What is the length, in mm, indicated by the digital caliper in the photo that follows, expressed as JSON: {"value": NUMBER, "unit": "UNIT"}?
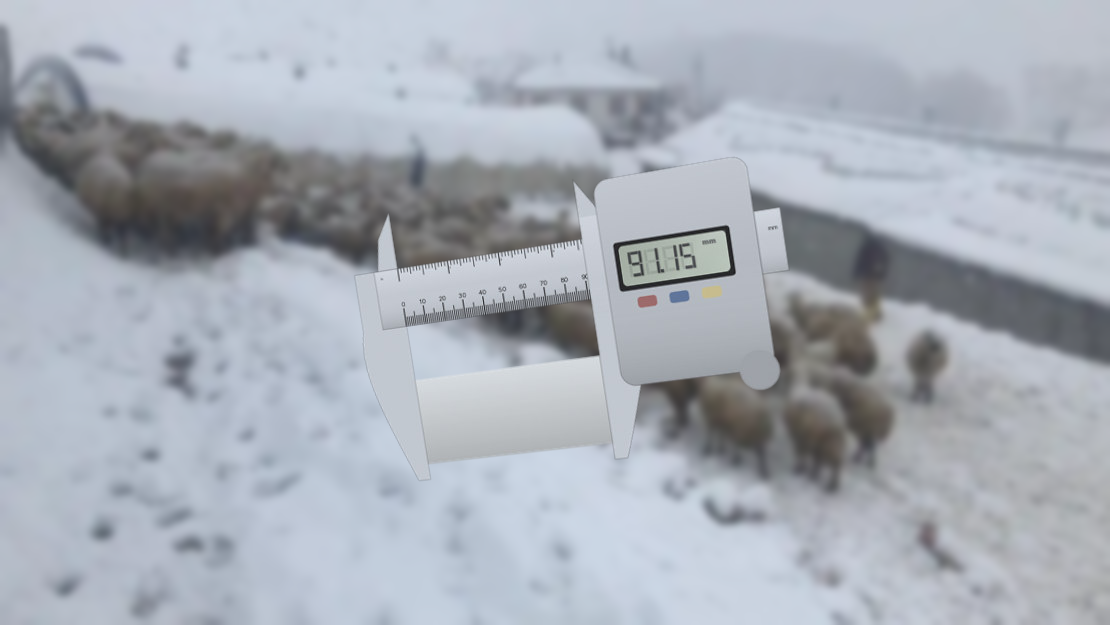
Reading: {"value": 91.15, "unit": "mm"}
